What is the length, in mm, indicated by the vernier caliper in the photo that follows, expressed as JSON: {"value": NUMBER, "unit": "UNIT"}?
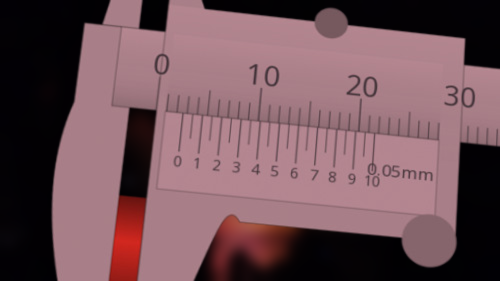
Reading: {"value": 2.6, "unit": "mm"}
